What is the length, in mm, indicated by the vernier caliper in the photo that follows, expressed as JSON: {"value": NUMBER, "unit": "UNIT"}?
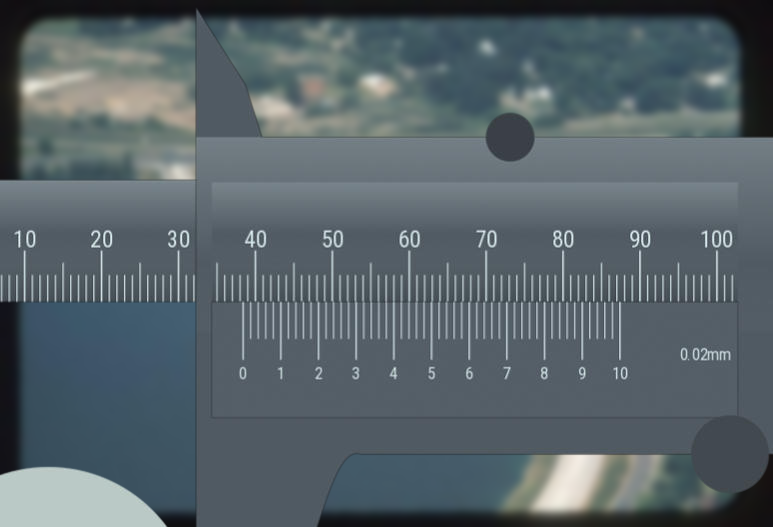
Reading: {"value": 38.4, "unit": "mm"}
